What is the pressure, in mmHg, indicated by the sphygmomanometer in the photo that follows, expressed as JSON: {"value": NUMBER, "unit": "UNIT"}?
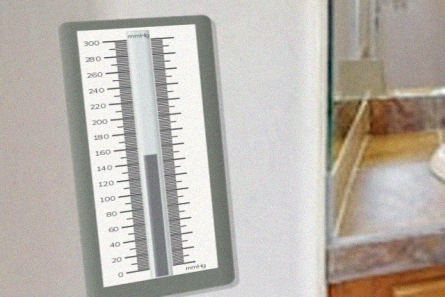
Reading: {"value": 150, "unit": "mmHg"}
